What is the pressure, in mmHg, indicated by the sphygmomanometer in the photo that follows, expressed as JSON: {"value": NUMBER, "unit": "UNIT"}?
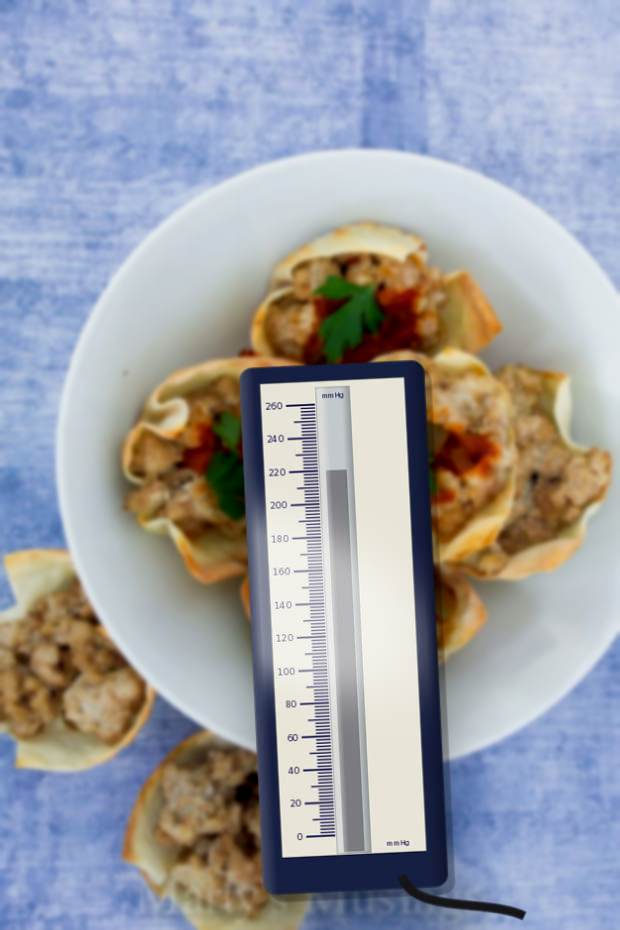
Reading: {"value": 220, "unit": "mmHg"}
